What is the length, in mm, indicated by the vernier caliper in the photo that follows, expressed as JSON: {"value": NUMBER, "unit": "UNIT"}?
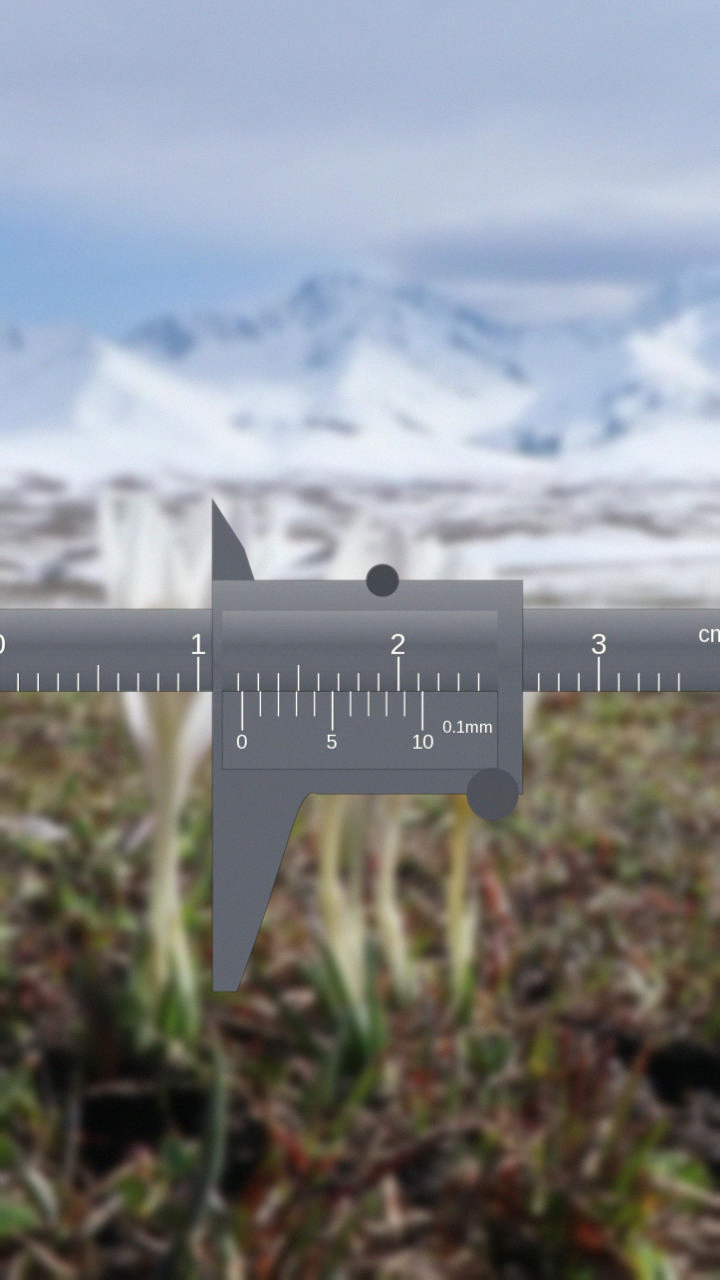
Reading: {"value": 12.2, "unit": "mm"}
